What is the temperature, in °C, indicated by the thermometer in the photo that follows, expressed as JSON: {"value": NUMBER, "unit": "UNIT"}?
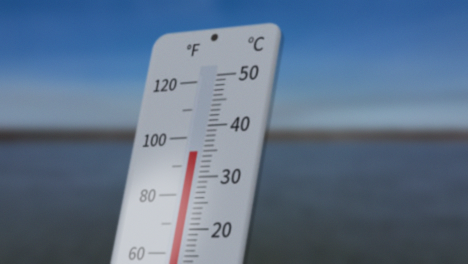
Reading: {"value": 35, "unit": "°C"}
